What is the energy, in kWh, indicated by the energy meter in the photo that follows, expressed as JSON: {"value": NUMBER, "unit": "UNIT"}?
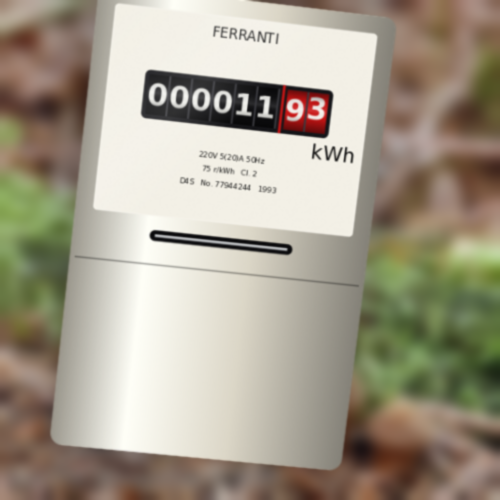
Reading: {"value": 11.93, "unit": "kWh"}
